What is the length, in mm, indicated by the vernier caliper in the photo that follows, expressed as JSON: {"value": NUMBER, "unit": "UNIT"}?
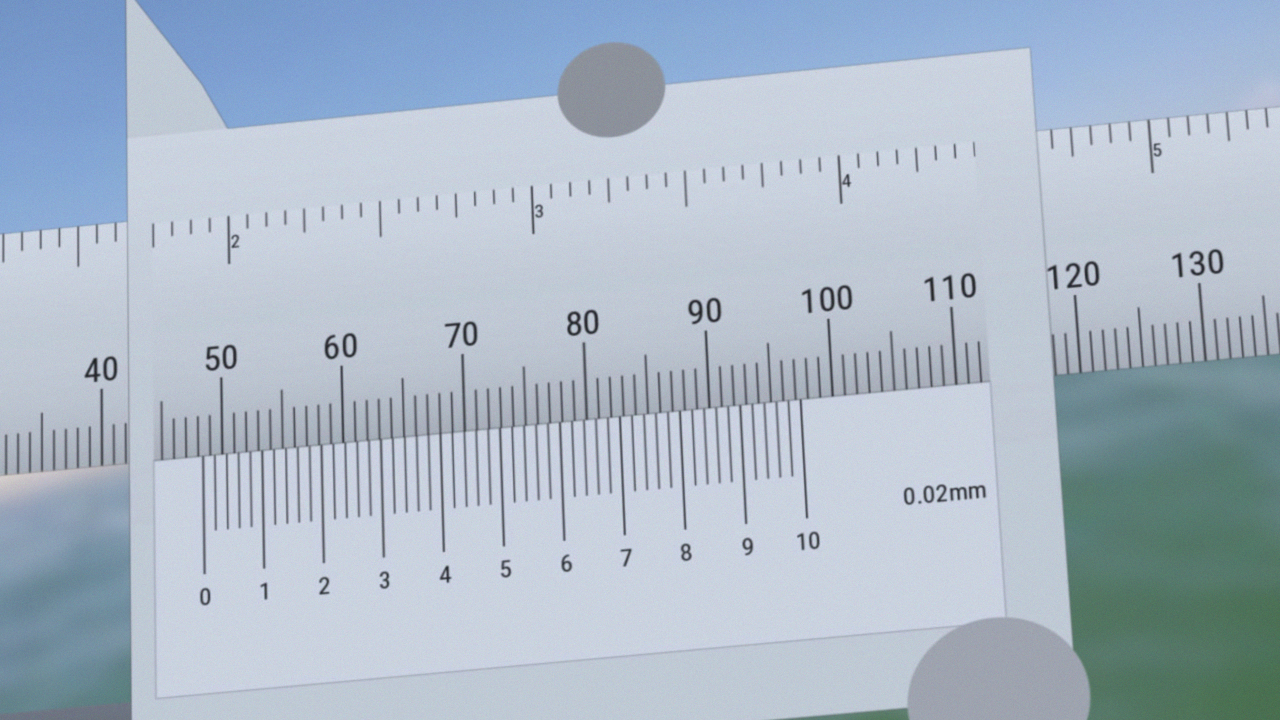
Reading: {"value": 48.4, "unit": "mm"}
